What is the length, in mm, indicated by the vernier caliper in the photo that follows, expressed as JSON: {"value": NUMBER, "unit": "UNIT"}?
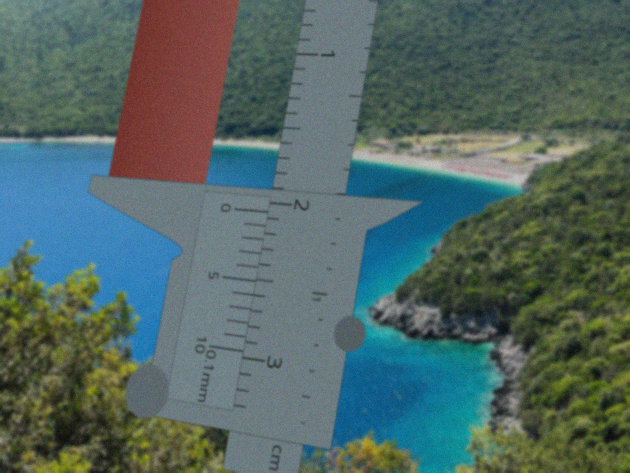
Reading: {"value": 20.6, "unit": "mm"}
